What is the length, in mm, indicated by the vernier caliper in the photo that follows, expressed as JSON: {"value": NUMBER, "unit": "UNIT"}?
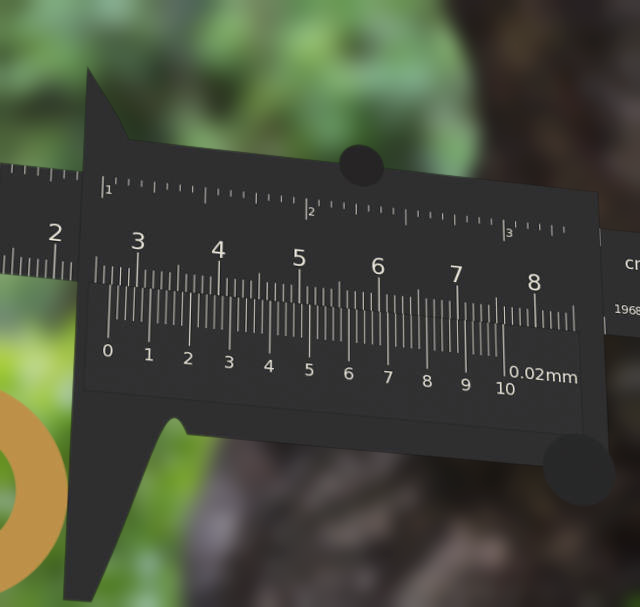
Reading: {"value": 26.8, "unit": "mm"}
